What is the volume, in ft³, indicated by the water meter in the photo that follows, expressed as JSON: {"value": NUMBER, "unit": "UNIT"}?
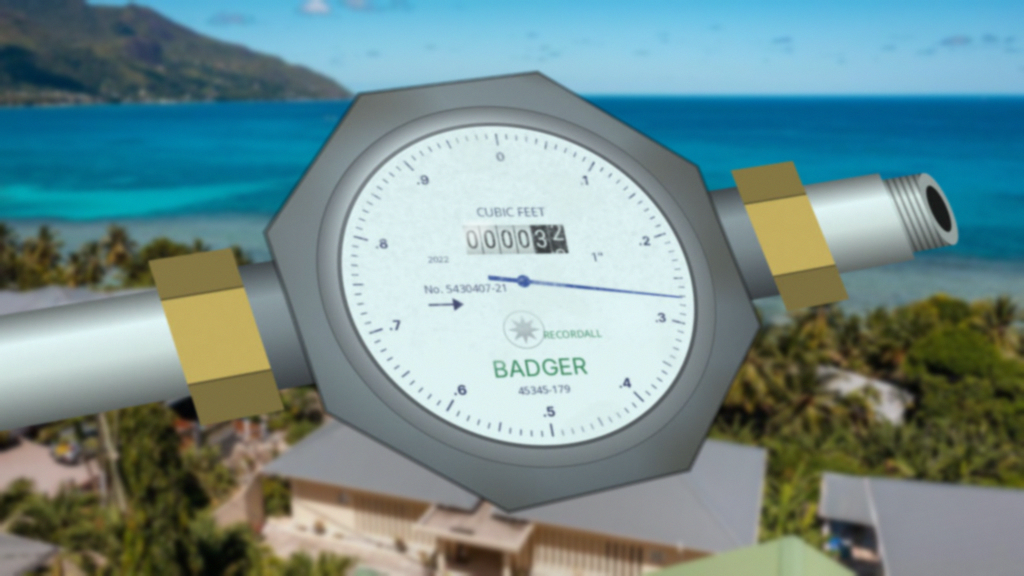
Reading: {"value": 32.27, "unit": "ft³"}
